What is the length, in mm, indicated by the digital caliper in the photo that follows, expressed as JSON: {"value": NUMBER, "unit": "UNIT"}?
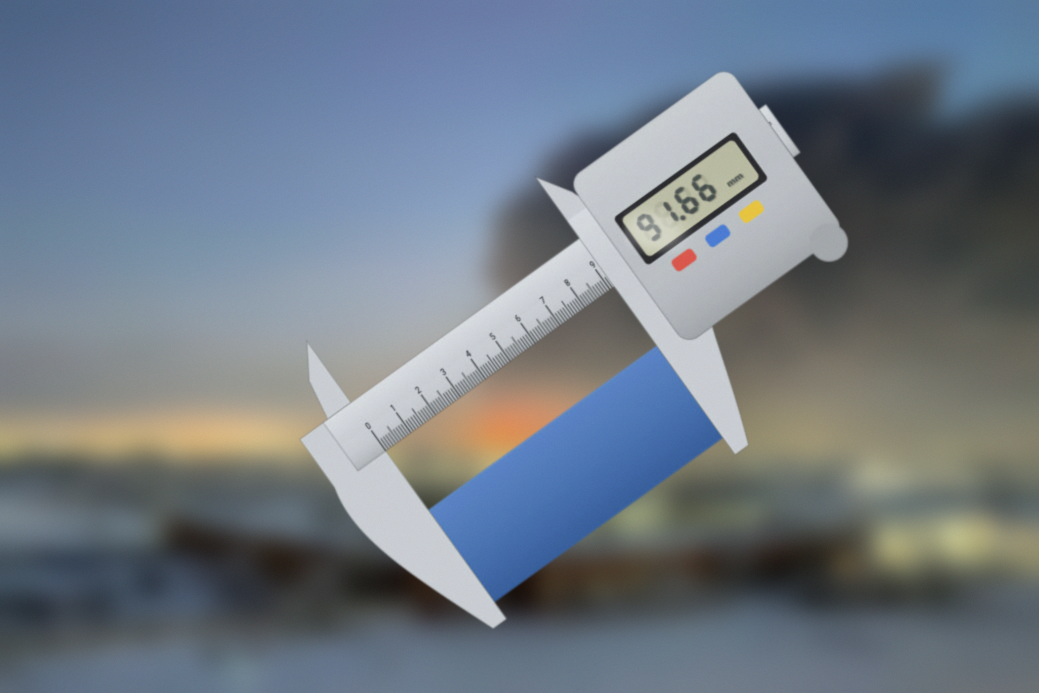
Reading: {"value": 91.66, "unit": "mm"}
